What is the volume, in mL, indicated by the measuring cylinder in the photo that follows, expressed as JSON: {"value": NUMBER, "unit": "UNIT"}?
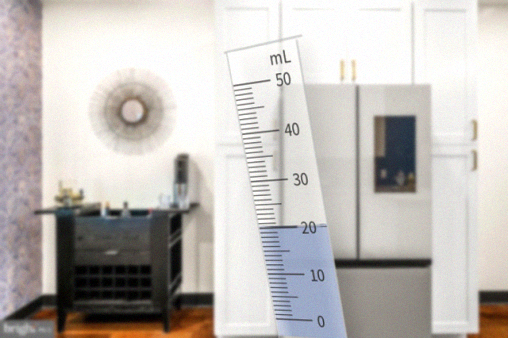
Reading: {"value": 20, "unit": "mL"}
